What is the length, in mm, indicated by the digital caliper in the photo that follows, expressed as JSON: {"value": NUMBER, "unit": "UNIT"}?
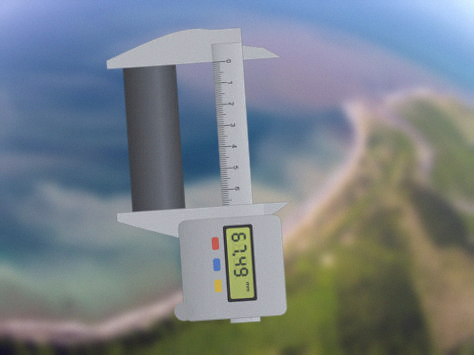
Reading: {"value": 67.49, "unit": "mm"}
